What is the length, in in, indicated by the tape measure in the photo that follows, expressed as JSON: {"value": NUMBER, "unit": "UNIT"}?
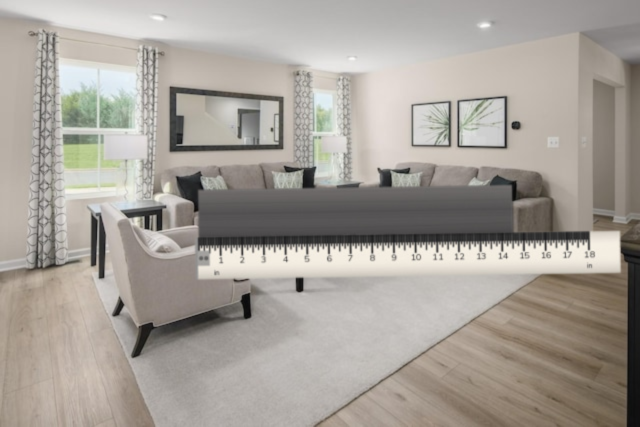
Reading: {"value": 14.5, "unit": "in"}
